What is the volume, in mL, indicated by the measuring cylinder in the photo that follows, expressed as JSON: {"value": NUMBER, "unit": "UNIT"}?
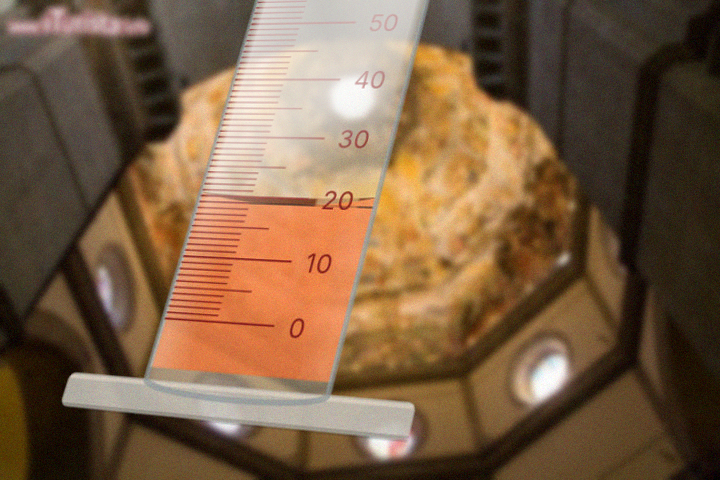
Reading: {"value": 19, "unit": "mL"}
